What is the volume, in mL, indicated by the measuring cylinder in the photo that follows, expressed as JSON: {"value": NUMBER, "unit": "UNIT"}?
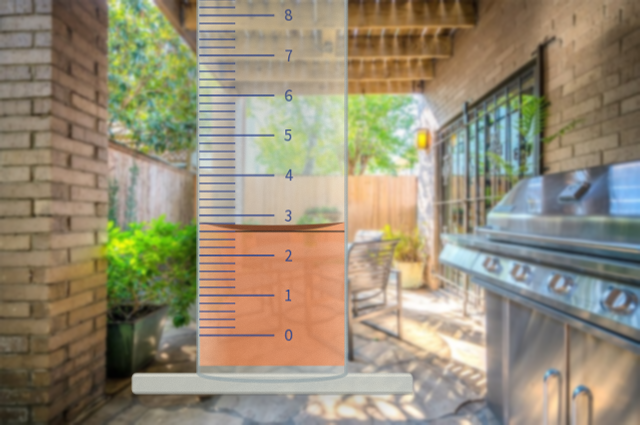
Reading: {"value": 2.6, "unit": "mL"}
